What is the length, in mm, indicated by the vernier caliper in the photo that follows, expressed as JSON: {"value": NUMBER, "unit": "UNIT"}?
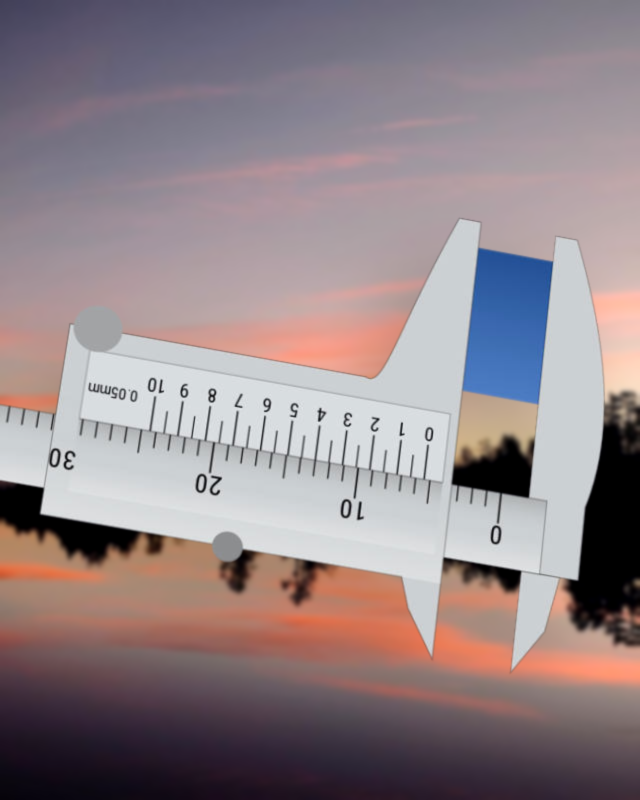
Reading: {"value": 5.4, "unit": "mm"}
